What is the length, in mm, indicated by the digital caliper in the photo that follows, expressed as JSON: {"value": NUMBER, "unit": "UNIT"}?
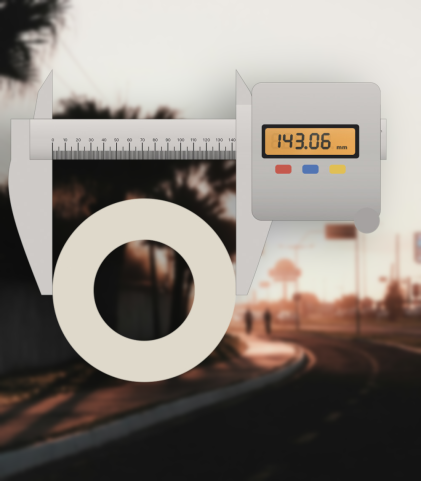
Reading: {"value": 143.06, "unit": "mm"}
